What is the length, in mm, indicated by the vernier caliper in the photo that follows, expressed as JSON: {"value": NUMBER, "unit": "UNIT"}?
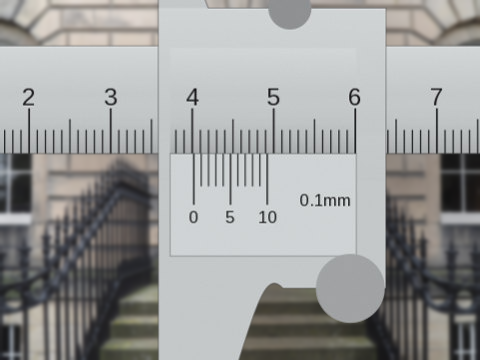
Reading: {"value": 40.2, "unit": "mm"}
